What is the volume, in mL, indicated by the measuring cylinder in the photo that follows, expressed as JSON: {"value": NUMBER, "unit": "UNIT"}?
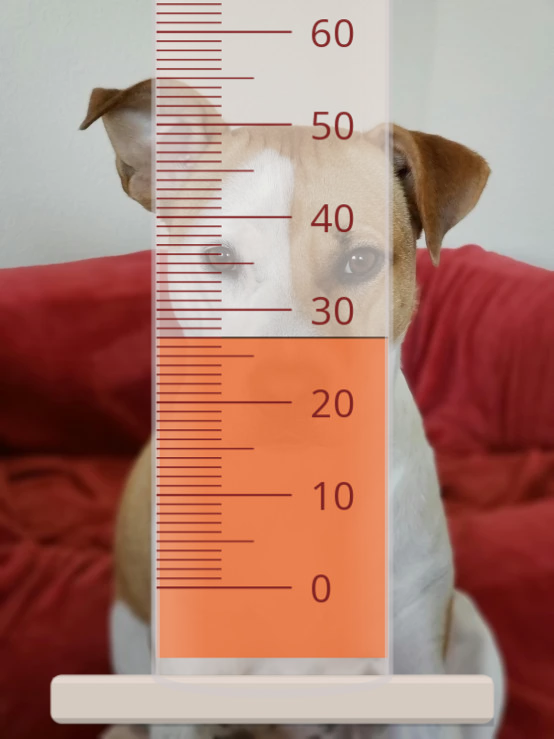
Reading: {"value": 27, "unit": "mL"}
